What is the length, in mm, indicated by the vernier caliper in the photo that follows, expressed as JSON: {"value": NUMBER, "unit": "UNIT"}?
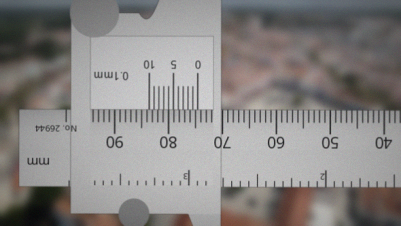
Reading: {"value": 74.6, "unit": "mm"}
